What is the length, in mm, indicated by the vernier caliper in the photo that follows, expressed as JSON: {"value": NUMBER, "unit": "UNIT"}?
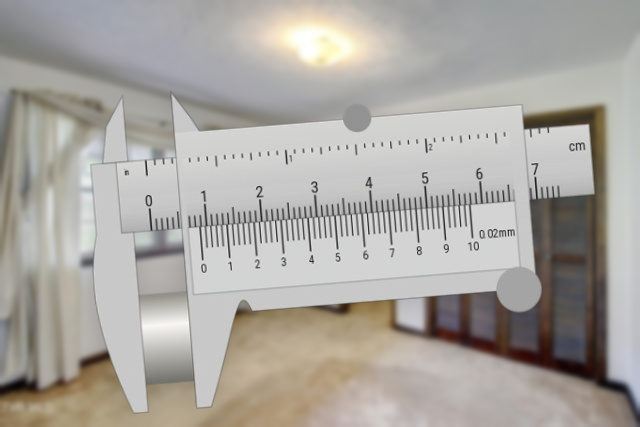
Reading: {"value": 8.8, "unit": "mm"}
